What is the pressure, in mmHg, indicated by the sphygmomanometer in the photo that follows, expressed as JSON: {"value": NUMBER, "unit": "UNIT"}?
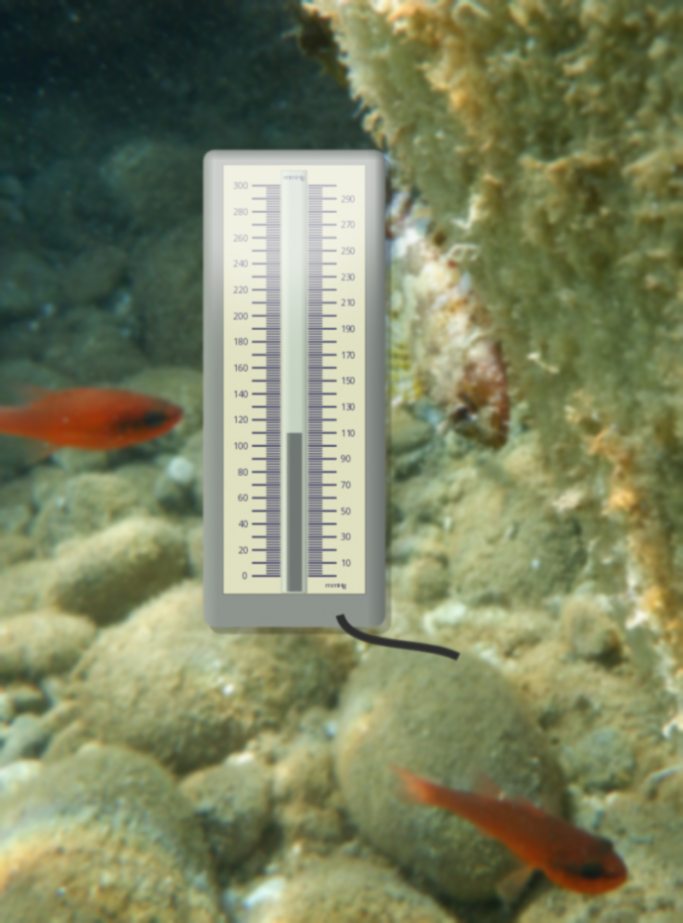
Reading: {"value": 110, "unit": "mmHg"}
